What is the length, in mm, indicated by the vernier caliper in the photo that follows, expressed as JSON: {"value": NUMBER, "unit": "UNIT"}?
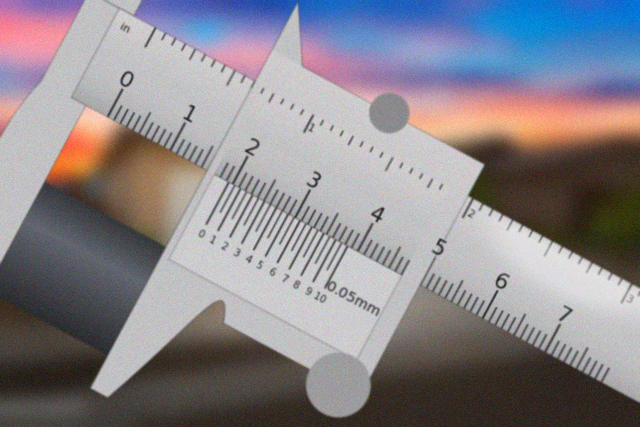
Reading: {"value": 19.4, "unit": "mm"}
